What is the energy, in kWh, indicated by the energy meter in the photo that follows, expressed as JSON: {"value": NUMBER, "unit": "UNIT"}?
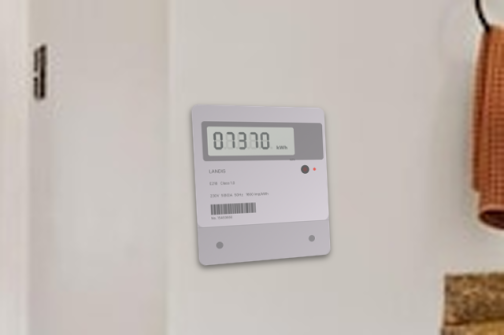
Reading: {"value": 7370, "unit": "kWh"}
